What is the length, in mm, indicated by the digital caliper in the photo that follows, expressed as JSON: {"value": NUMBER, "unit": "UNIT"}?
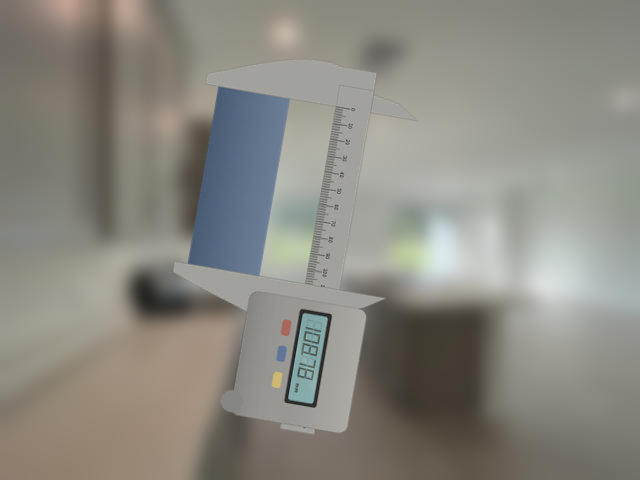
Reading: {"value": 108.78, "unit": "mm"}
